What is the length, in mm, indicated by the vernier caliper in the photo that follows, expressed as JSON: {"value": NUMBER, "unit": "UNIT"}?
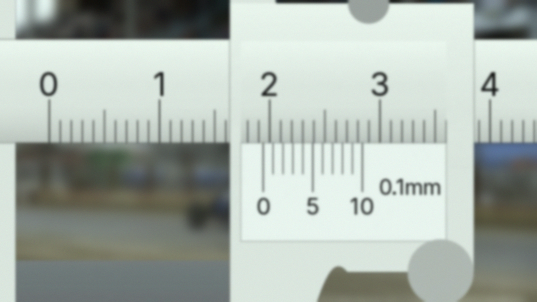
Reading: {"value": 19.4, "unit": "mm"}
